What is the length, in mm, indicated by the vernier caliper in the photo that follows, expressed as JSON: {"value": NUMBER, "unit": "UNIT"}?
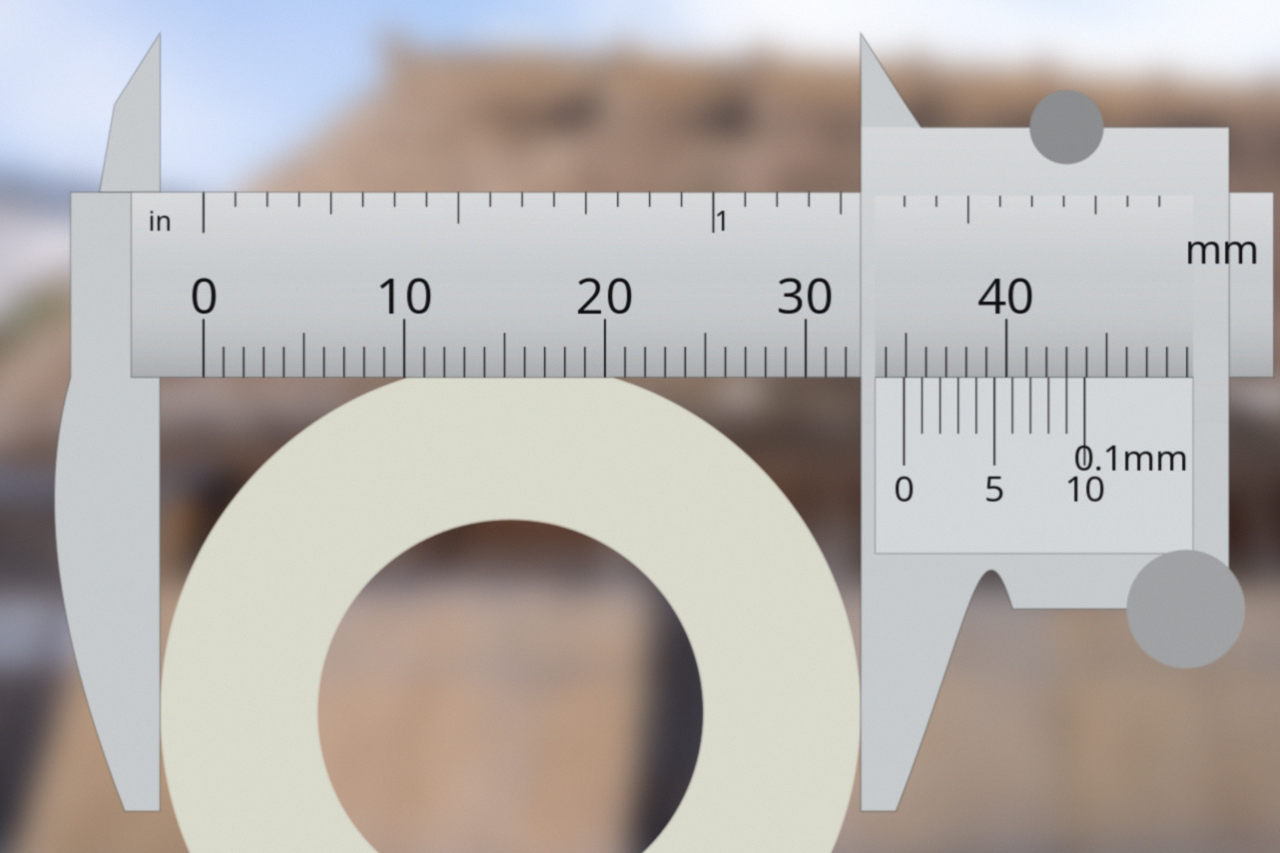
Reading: {"value": 34.9, "unit": "mm"}
